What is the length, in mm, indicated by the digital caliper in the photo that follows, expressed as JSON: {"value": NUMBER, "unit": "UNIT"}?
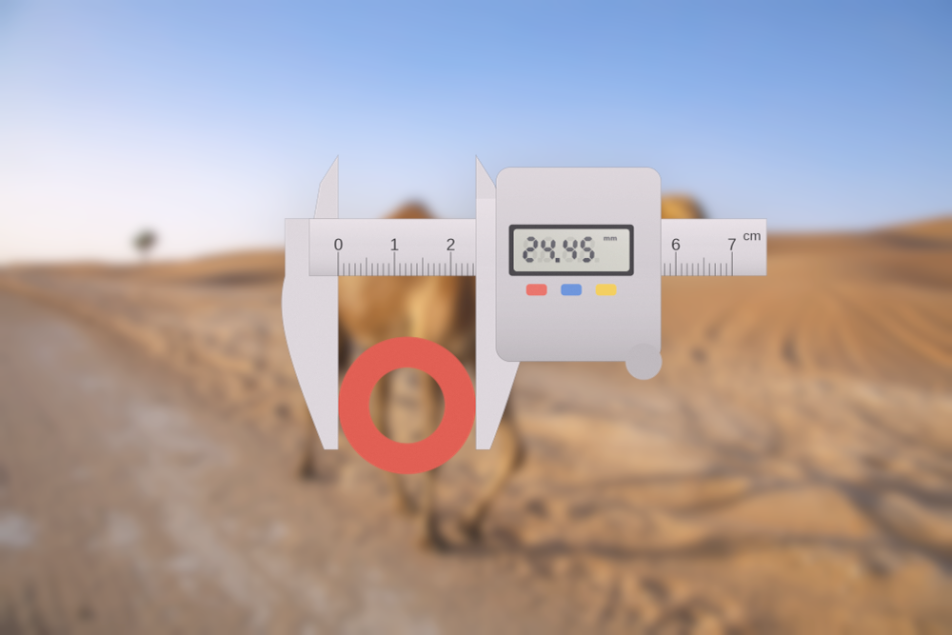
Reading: {"value": 24.45, "unit": "mm"}
